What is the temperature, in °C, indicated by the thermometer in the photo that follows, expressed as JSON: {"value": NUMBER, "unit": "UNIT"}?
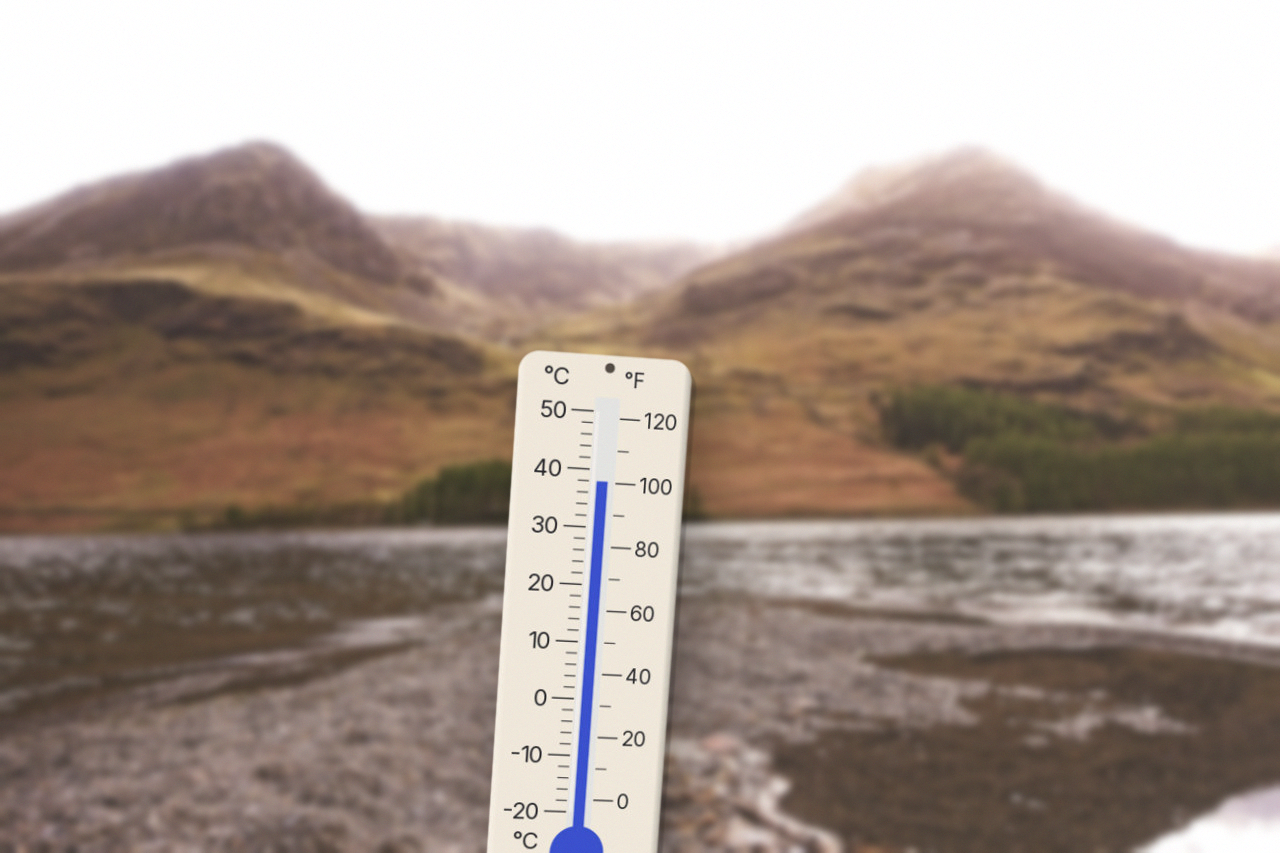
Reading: {"value": 38, "unit": "°C"}
